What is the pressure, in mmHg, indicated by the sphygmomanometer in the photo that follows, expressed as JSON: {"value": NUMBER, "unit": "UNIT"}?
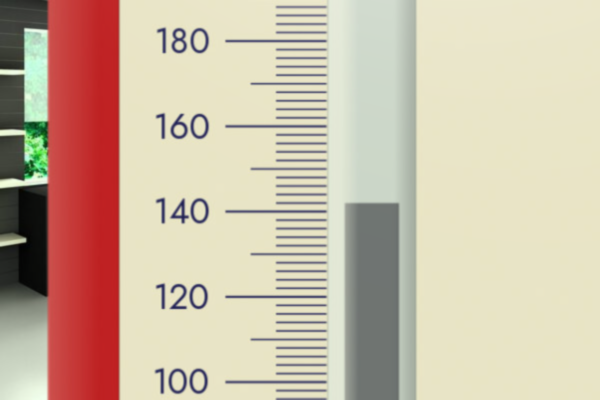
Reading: {"value": 142, "unit": "mmHg"}
